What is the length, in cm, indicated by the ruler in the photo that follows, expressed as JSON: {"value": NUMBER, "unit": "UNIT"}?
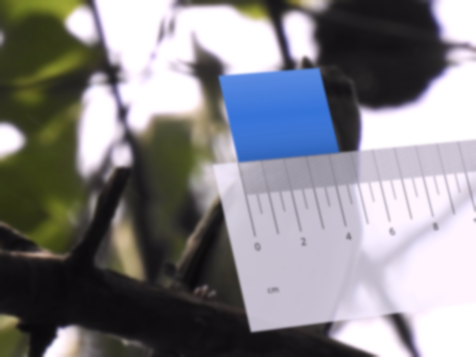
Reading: {"value": 4.5, "unit": "cm"}
